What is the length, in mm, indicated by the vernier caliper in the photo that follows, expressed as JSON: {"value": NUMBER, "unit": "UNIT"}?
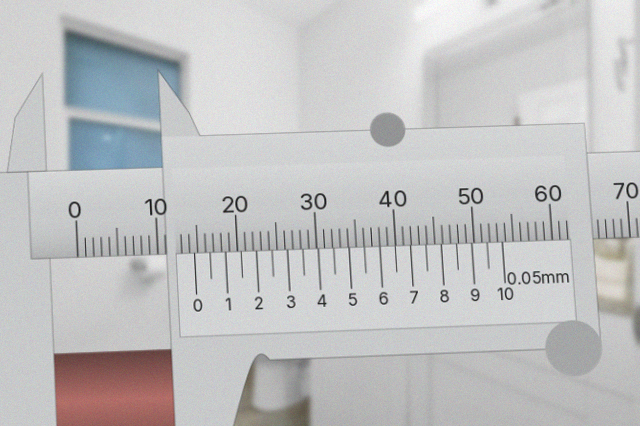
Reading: {"value": 14.6, "unit": "mm"}
